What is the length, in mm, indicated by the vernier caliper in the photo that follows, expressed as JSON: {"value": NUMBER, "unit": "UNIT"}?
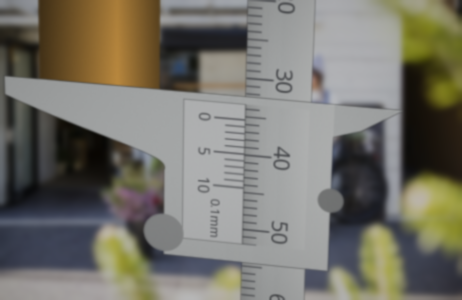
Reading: {"value": 35.4, "unit": "mm"}
